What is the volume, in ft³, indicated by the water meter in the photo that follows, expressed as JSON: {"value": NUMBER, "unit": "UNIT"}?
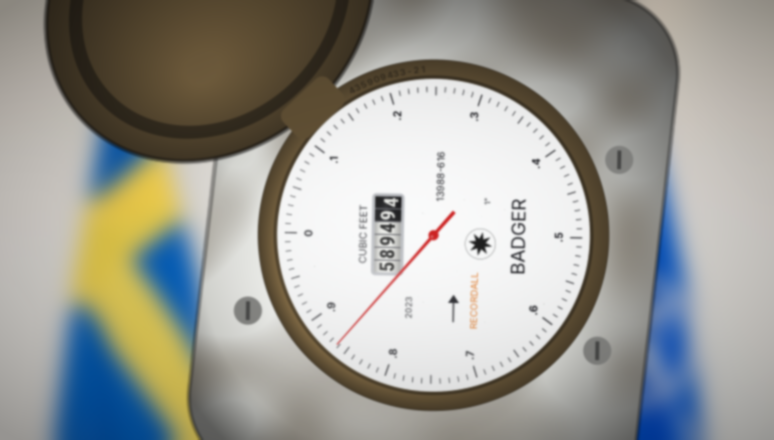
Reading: {"value": 589493.86, "unit": "ft³"}
